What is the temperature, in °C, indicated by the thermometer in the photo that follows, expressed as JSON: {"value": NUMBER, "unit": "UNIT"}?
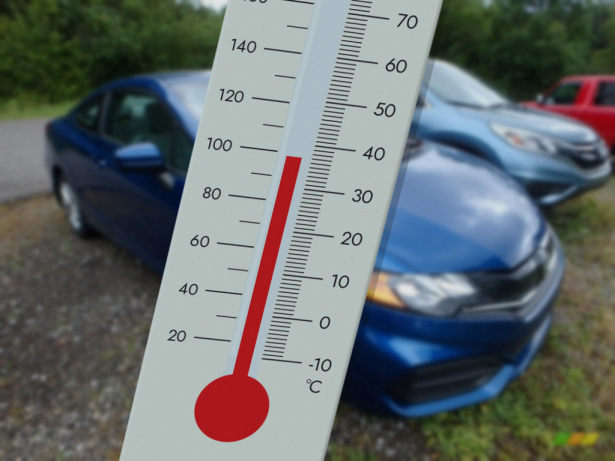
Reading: {"value": 37, "unit": "°C"}
